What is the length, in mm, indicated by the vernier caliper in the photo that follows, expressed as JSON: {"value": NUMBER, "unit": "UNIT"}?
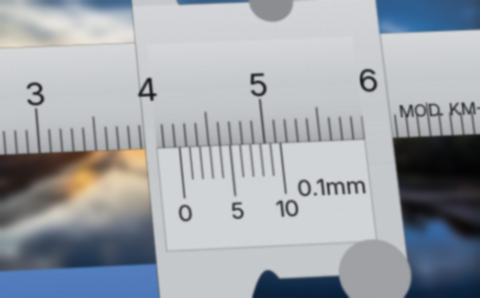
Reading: {"value": 42.4, "unit": "mm"}
